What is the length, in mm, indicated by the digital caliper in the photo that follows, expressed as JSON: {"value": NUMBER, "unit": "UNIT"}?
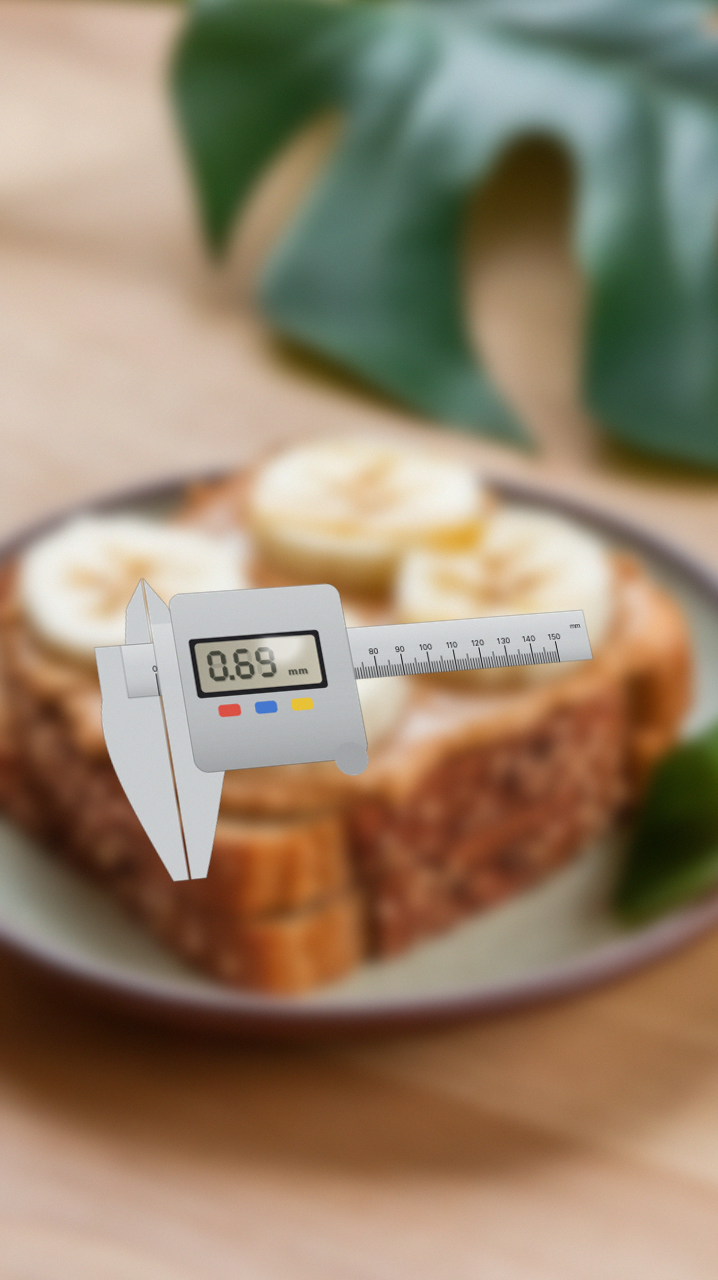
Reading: {"value": 0.69, "unit": "mm"}
